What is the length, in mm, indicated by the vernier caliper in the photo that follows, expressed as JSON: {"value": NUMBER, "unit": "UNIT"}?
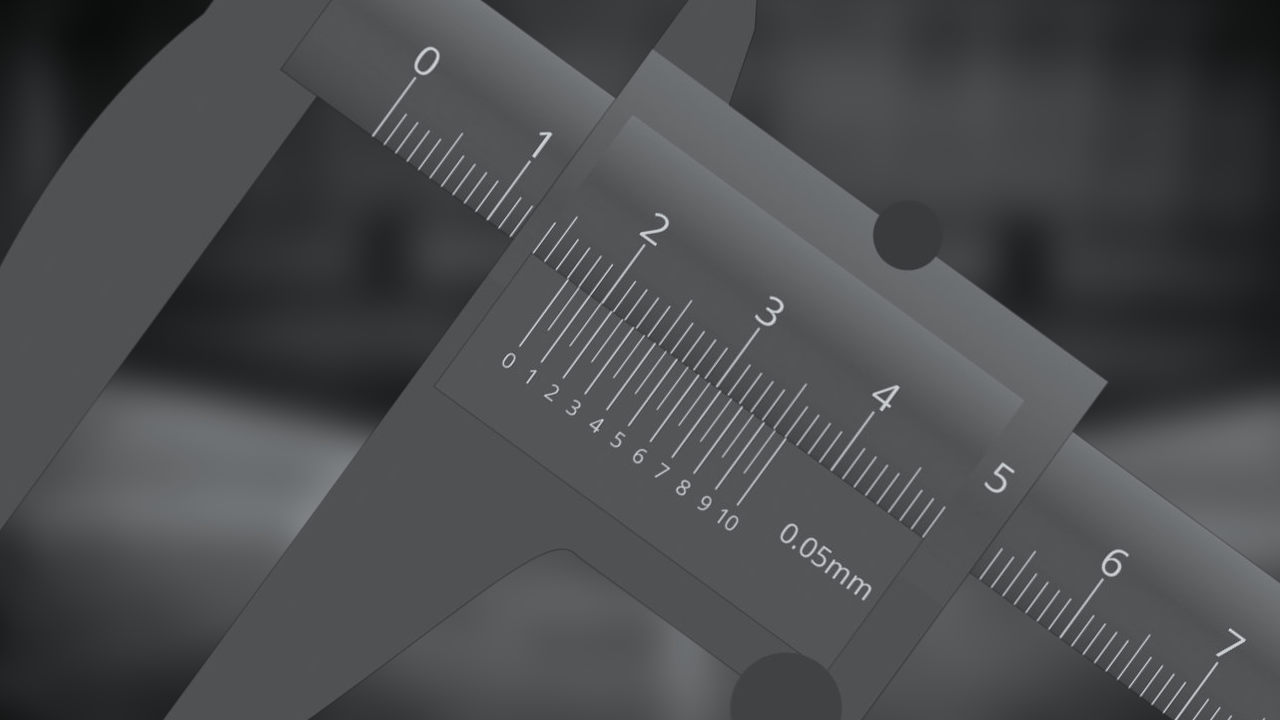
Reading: {"value": 17.1, "unit": "mm"}
